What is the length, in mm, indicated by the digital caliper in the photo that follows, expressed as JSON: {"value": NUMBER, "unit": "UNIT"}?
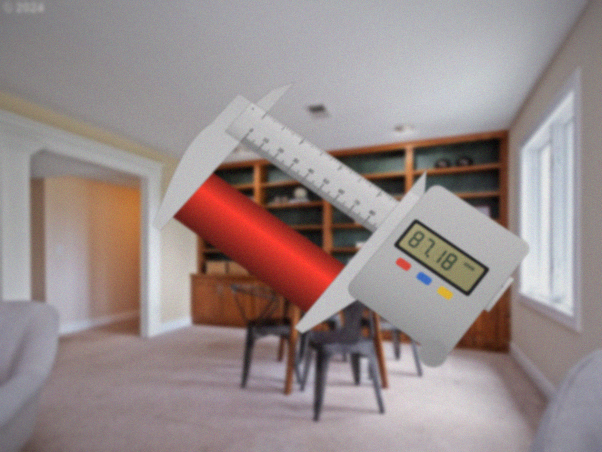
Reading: {"value": 87.18, "unit": "mm"}
